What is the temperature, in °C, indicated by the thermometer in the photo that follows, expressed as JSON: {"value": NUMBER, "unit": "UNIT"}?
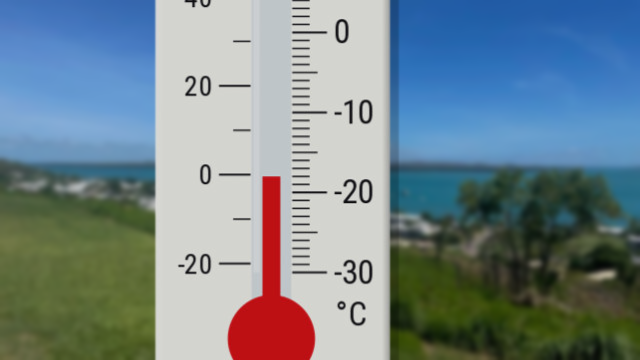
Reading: {"value": -18, "unit": "°C"}
